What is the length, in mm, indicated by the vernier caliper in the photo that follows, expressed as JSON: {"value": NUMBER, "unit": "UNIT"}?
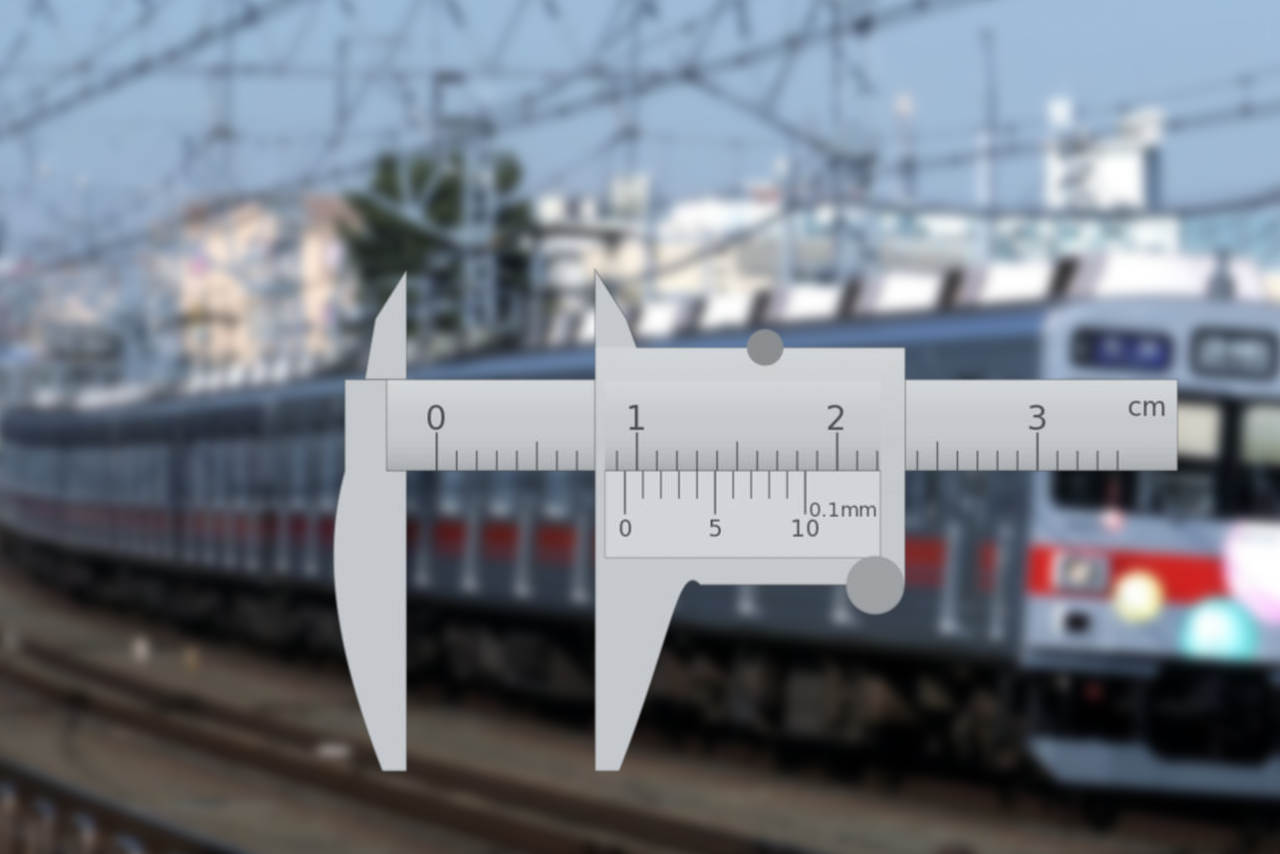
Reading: {"value": 9.4, "unit": "mm"}
